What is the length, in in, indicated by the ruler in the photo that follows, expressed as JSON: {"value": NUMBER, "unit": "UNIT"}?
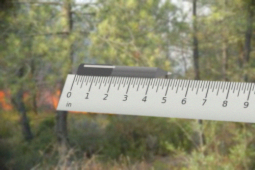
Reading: {"value": 5, "unit": "in"}
